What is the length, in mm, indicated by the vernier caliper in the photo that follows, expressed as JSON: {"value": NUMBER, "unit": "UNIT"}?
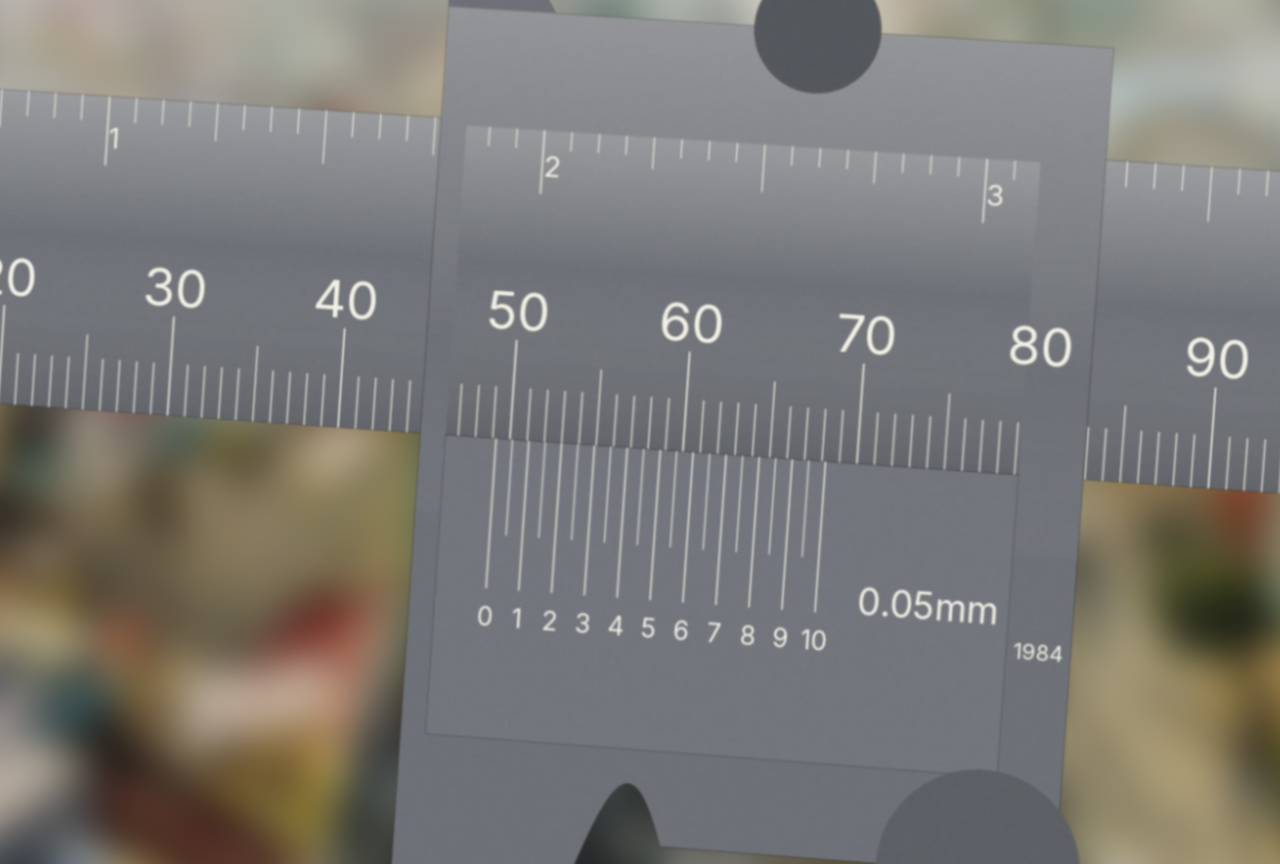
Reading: {"value": 49.2, "unit": "mm"}
